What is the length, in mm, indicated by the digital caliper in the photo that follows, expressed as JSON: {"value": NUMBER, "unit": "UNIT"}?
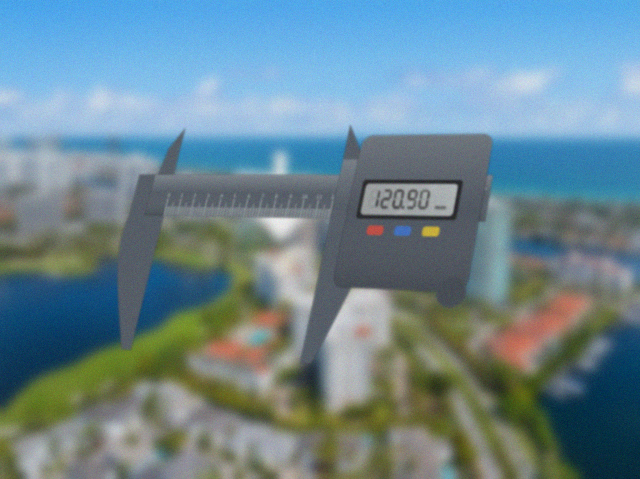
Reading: {"value": 120.90, "unit": "mm"}
